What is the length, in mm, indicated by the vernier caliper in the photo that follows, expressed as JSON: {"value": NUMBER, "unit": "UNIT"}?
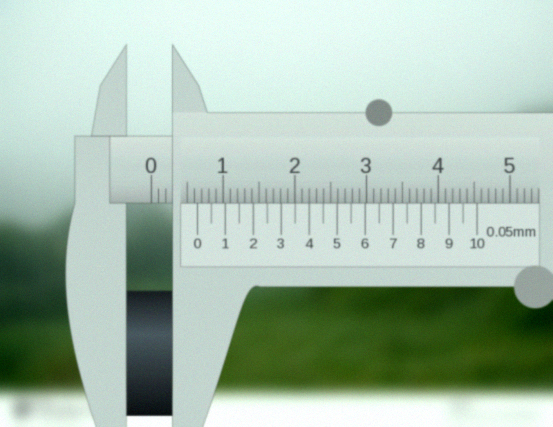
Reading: {"value": 6.4, "unit": "mm"}
